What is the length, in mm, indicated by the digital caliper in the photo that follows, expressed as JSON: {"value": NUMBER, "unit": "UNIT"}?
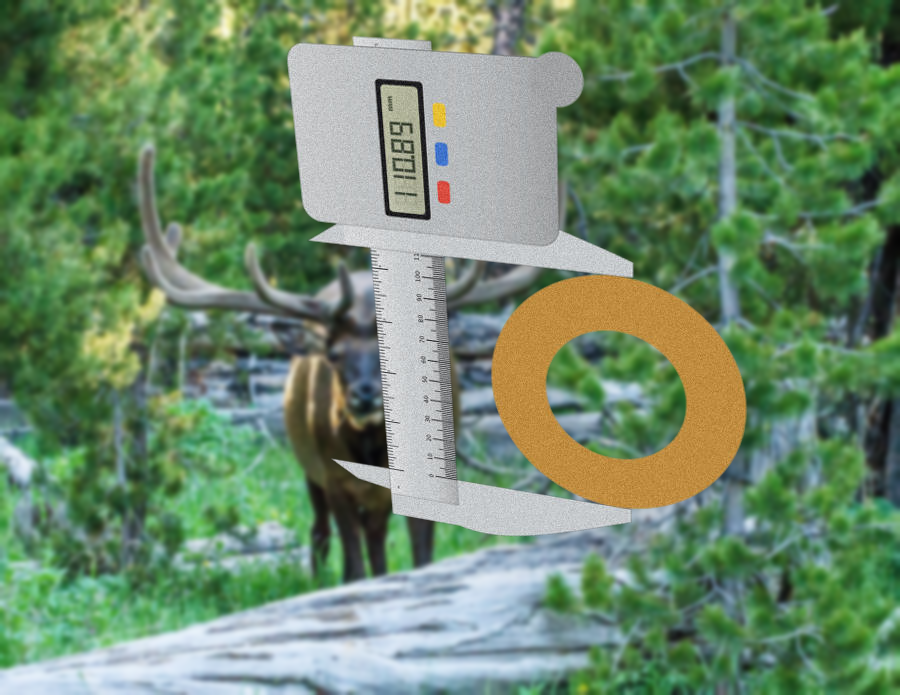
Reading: {"value": 110.89, "unit": "mm"}
